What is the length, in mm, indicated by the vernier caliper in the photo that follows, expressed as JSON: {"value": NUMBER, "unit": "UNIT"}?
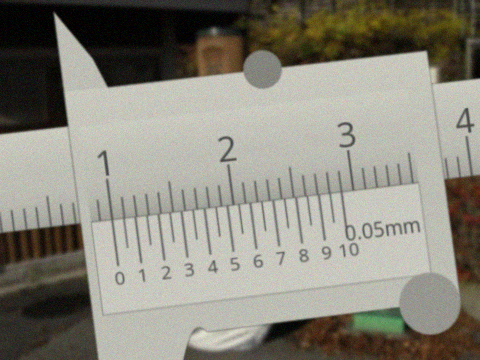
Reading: {"value": 10.0, "unit": "mm"}
